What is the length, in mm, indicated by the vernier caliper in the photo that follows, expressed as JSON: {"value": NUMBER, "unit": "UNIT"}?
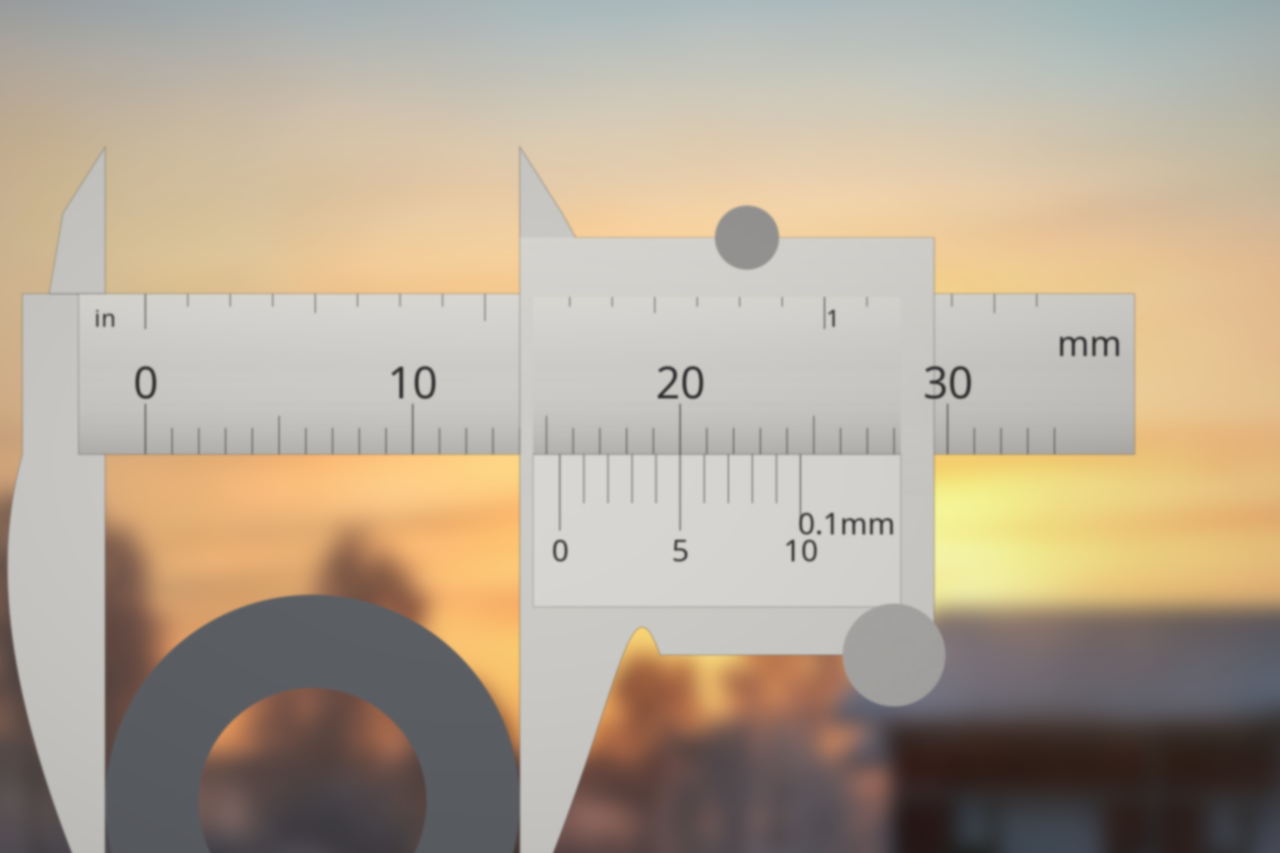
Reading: {"value": 15.5, "unit": "mm"}
